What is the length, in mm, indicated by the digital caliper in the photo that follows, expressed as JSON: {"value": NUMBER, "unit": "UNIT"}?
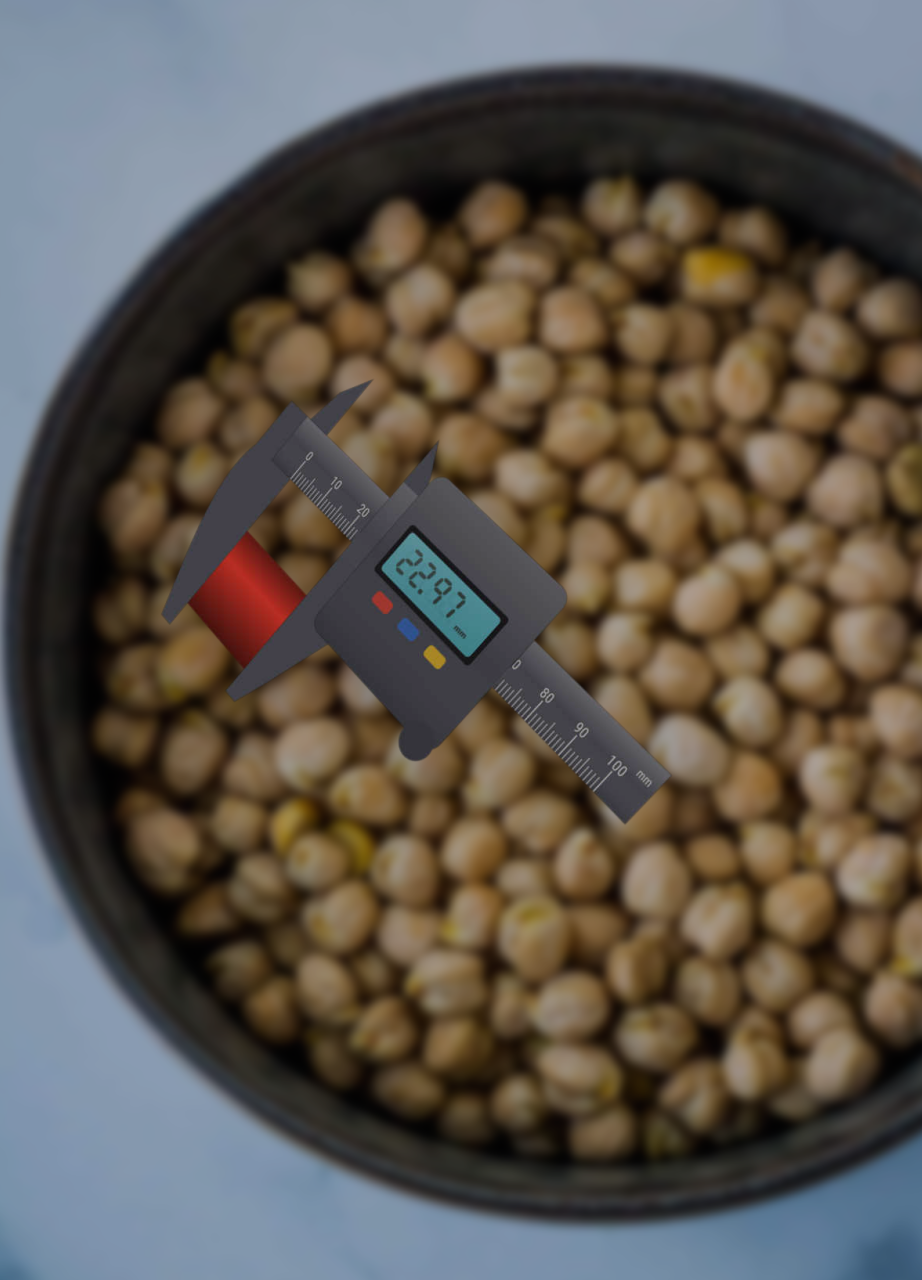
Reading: {"value": 22.97, "unit": "mm"}
